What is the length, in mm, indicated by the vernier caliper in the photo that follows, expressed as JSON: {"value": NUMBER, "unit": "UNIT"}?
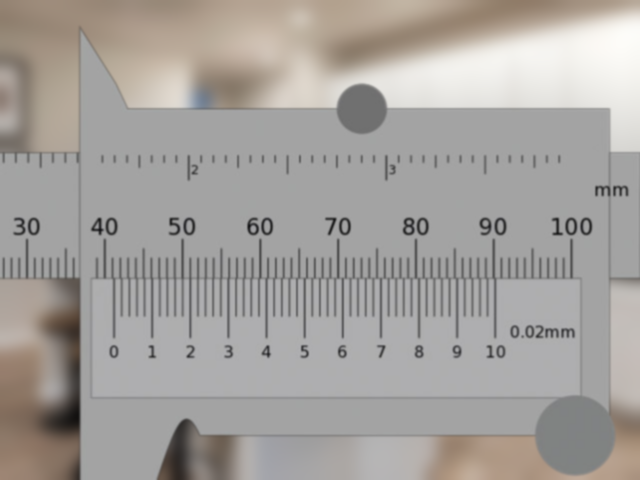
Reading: {"value": 41.2, "unit": "mm"}
